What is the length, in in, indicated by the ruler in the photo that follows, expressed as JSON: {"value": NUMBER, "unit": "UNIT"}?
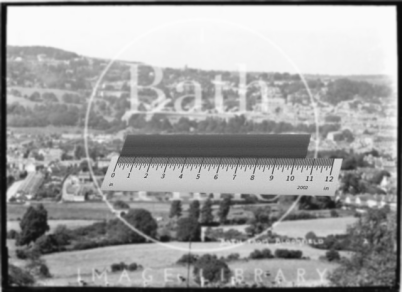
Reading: {"value": 10.5, "unit": "in"}
